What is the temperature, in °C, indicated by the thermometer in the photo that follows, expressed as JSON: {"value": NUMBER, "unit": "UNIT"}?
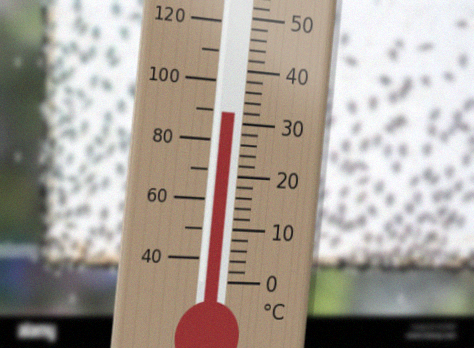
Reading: {"value": 32, "unit": "°C"}
